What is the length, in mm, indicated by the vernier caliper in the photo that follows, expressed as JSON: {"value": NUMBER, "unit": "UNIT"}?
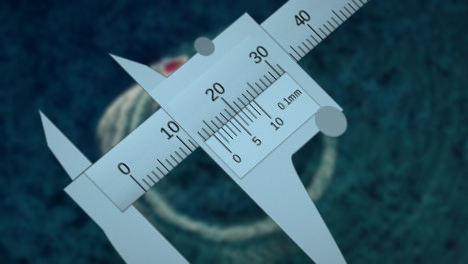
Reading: {"value": 14.6, "unit": "mm"}
